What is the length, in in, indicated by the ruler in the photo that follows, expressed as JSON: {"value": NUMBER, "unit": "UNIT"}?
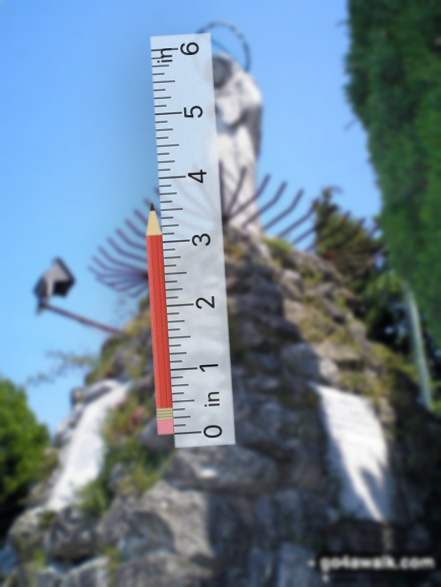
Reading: {"value": 3.625, "unit": "in"}
